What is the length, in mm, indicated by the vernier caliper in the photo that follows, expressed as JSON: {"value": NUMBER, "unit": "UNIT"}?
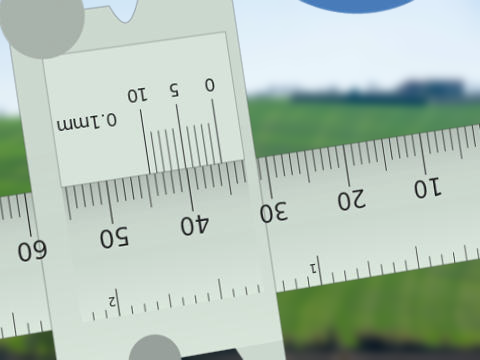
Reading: {"value": 35.6, "unit": "mm"}
